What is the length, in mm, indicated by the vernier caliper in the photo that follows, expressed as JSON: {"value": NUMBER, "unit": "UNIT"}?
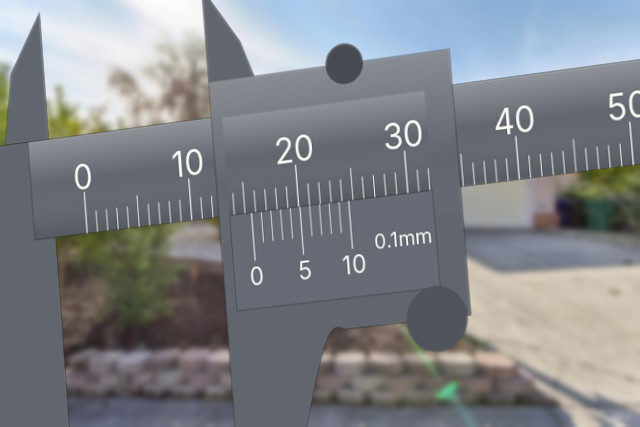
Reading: {"value": 15.6, "unit": "mm"}
